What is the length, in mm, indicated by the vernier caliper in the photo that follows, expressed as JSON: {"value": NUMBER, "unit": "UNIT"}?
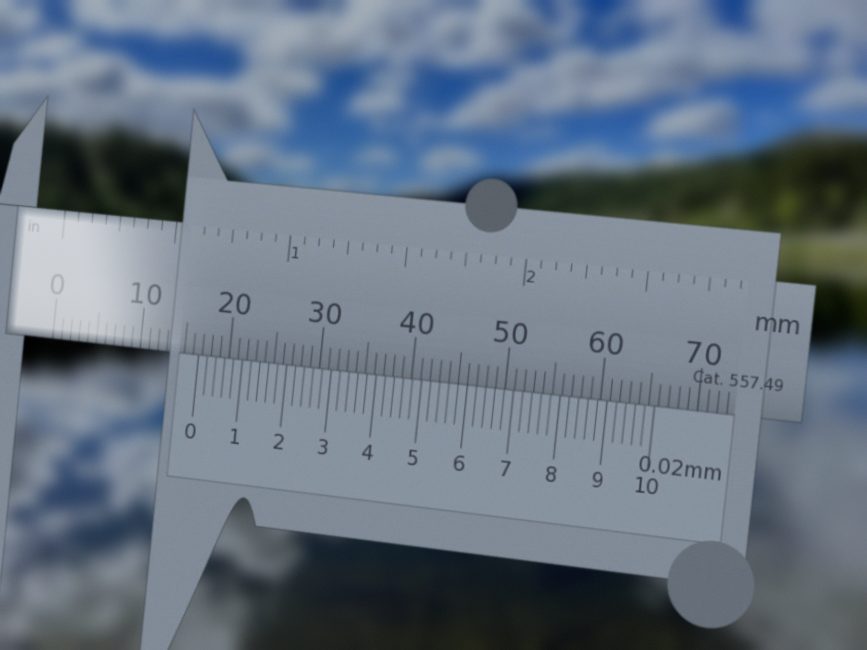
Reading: {"value": 16.6, "unit": "mm"}
